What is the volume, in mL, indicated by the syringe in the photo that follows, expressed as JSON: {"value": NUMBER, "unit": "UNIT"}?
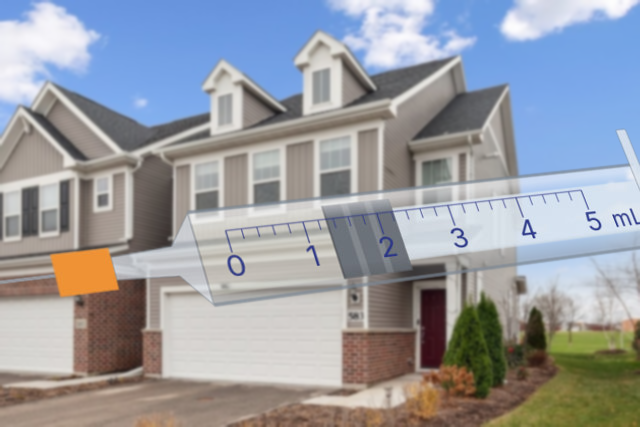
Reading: {"value": 1.3, "unit": "mL"}
